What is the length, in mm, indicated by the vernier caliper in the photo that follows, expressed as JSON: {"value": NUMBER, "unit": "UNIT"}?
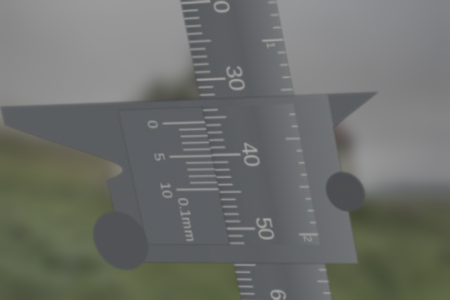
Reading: {"value": 35.6, "unit": "mm"}
